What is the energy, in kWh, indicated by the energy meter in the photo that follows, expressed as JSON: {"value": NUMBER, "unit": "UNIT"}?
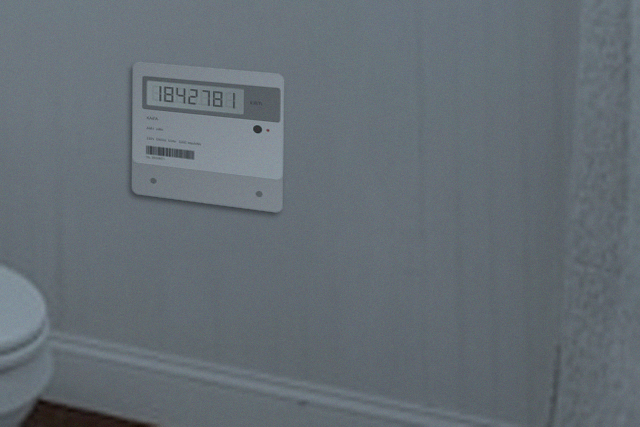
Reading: {"value": 1842781, "unit": "kWh"}
